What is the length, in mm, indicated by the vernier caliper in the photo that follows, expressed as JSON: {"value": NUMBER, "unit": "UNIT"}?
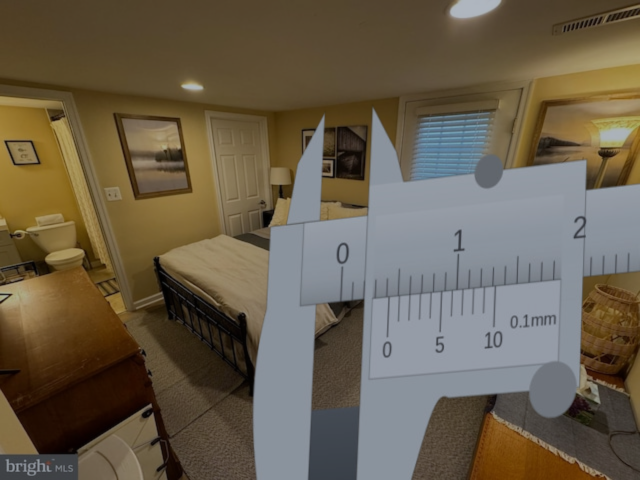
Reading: {"value": 4.2, "unit": "mm"}
